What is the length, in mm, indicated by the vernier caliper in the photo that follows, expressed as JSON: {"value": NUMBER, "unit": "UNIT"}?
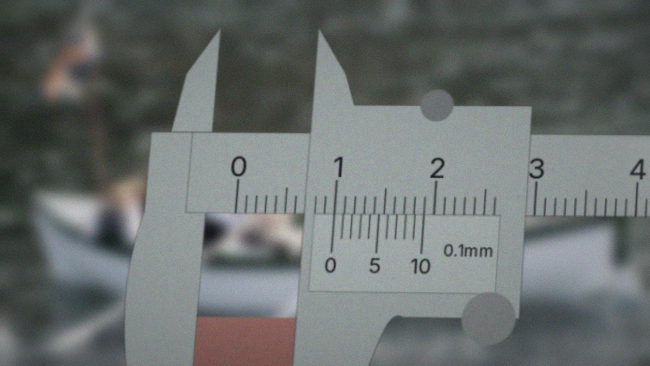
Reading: {"value": 10.0, "unit": "mm"}
